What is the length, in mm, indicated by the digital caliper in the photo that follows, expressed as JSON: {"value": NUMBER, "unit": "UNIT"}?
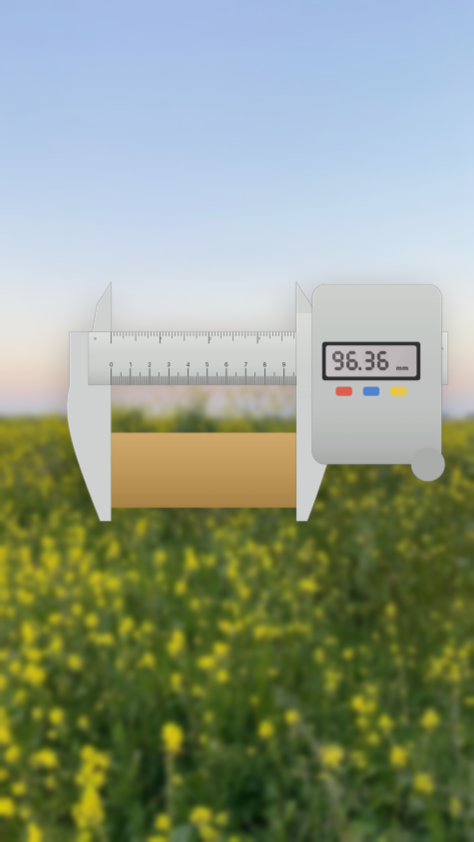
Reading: {"value": 96.36, "unit": "mm"}
